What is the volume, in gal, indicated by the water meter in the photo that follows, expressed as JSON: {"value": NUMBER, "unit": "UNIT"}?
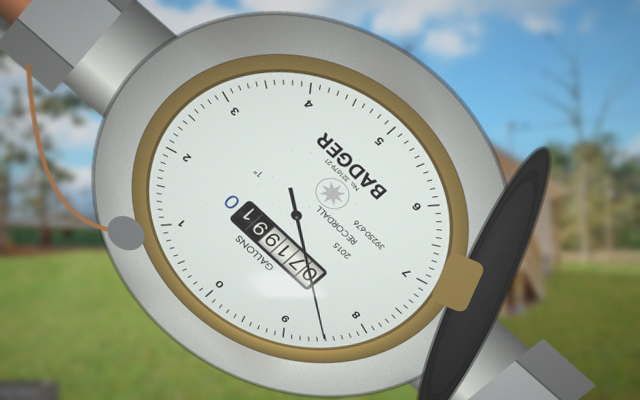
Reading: {"value": 719908.5, "unit": "gal"}
